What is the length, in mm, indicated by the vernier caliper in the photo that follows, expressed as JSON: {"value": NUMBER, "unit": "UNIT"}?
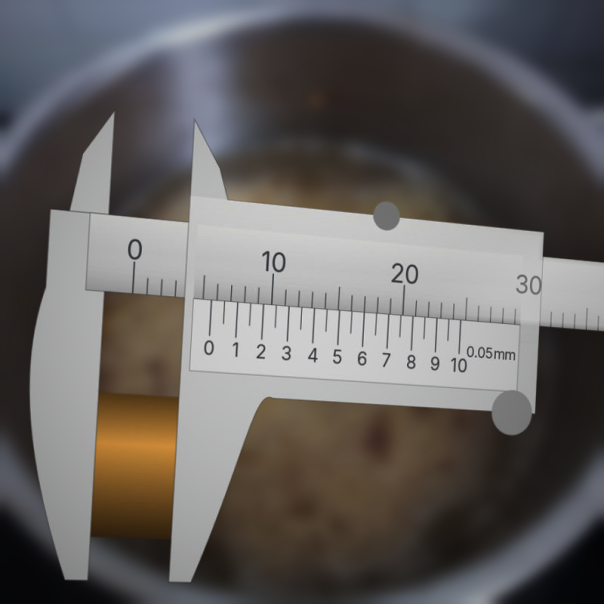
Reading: {"value": 5.6, "unit": "mm"}
